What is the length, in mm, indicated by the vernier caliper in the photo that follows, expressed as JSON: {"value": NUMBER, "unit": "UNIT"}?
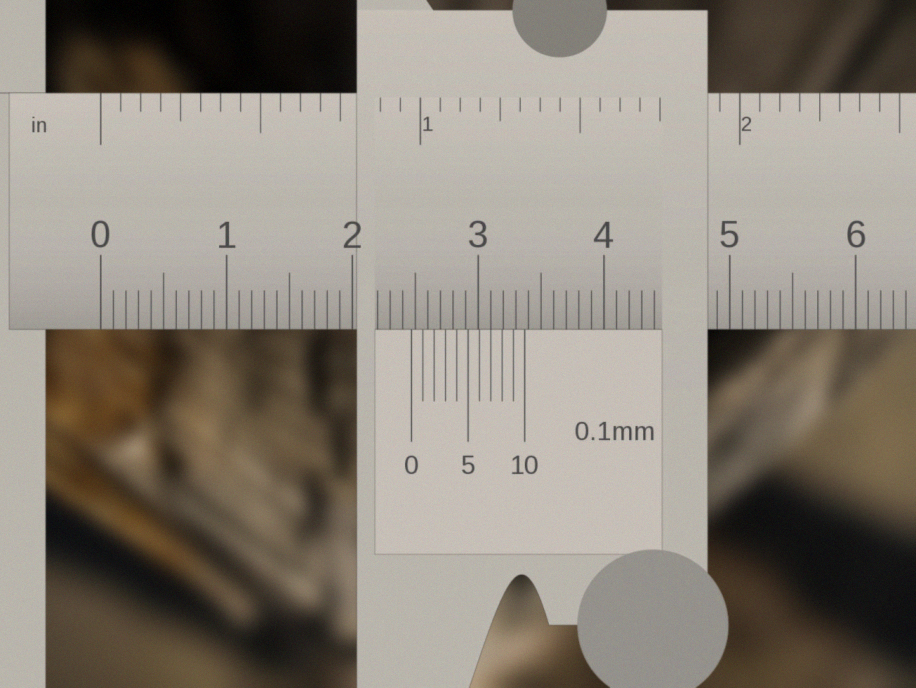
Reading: {"value": 24.7, "unit": "mm"}
